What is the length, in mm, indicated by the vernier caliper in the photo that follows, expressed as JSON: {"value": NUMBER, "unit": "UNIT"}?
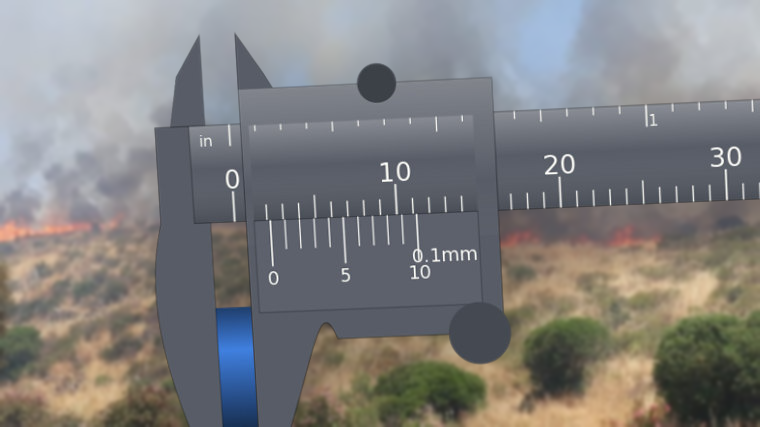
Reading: {"value": 2.2, "unit": "mm"}
